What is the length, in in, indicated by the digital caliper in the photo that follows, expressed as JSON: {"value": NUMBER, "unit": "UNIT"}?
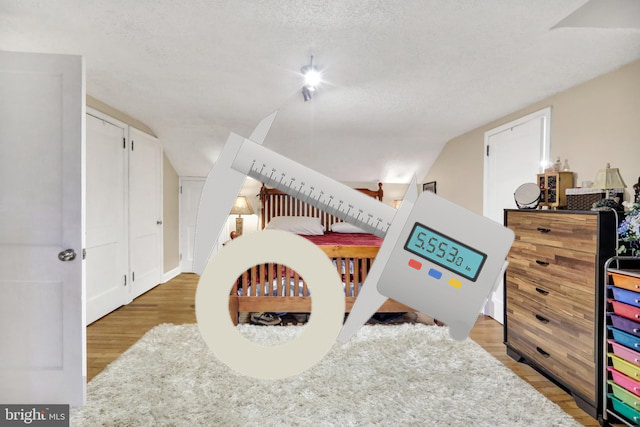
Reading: {"value": 5.5530, "unit": "in"}
